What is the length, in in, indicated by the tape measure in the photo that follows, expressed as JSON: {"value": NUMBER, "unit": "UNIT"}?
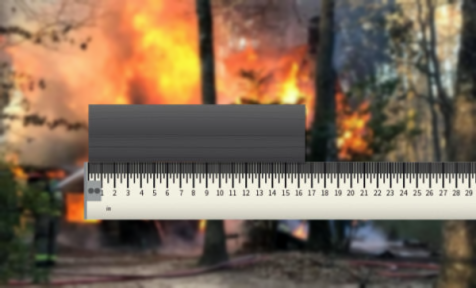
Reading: {"value": 16.5, "unit": "in"}
